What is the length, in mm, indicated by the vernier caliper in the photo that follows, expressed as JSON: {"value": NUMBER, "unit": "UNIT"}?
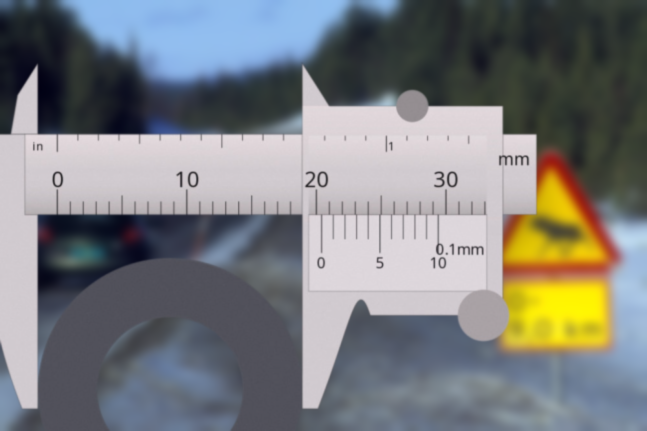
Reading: {"value": 20.4, "unit": "mm"}
